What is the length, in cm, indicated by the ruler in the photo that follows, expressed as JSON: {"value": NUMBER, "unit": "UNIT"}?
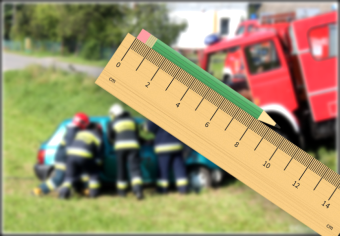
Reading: {"value": 9.5, "unit": "cm"}
